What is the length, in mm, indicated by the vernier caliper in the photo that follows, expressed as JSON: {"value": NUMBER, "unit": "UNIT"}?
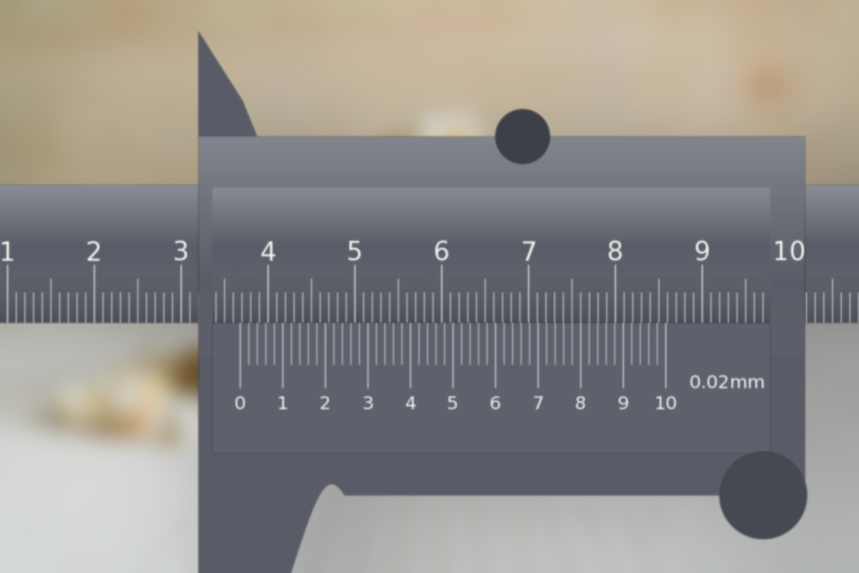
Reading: {"value": 36.8, "unit": "mm"}
